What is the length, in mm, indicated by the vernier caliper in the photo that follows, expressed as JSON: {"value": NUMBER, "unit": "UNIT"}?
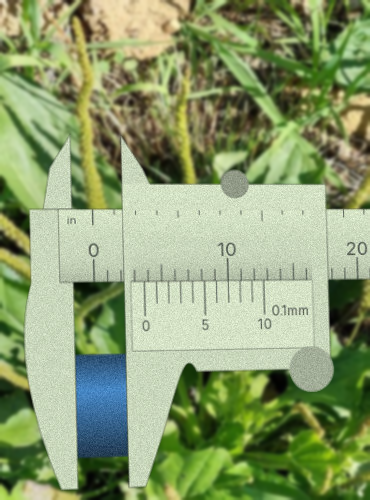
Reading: {"value": 3.7, "unit": "mm"}
